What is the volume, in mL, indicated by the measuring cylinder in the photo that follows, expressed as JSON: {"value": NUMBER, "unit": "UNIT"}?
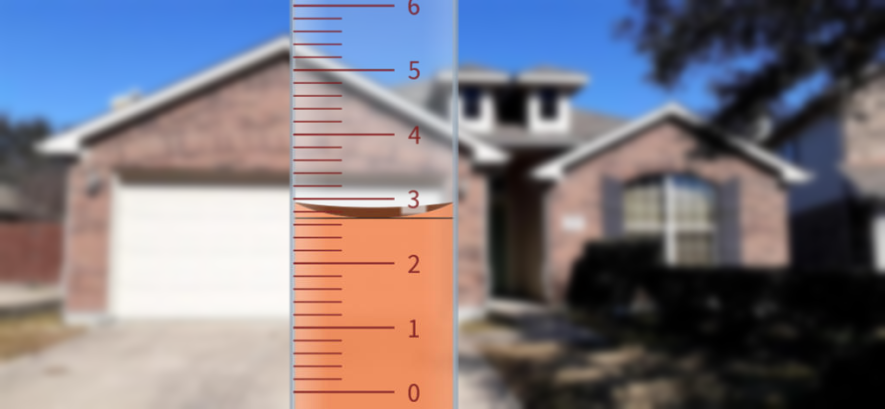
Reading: {"value": 2.7, "unit": "mL"}
